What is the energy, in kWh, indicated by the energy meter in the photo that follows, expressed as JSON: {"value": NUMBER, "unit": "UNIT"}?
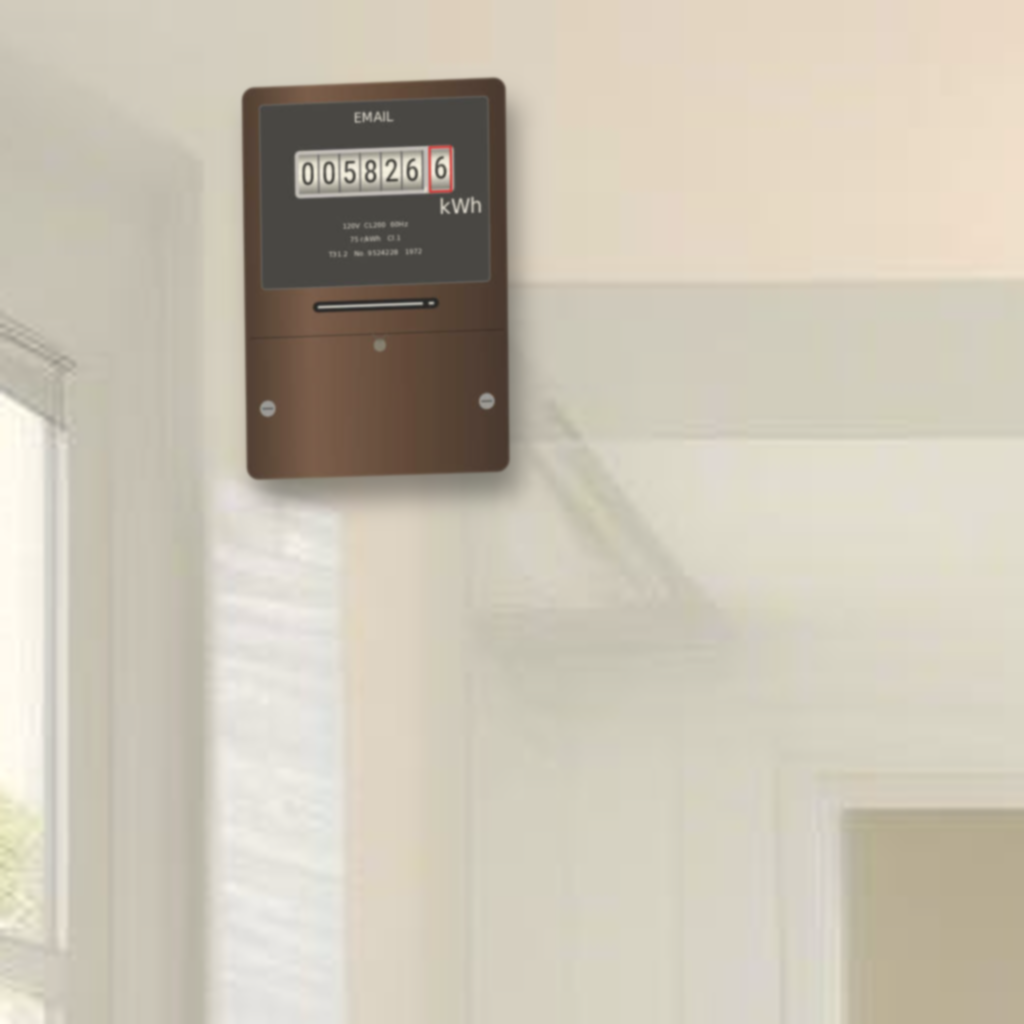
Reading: {"value": 5826.6, "unit": "kWh"}
